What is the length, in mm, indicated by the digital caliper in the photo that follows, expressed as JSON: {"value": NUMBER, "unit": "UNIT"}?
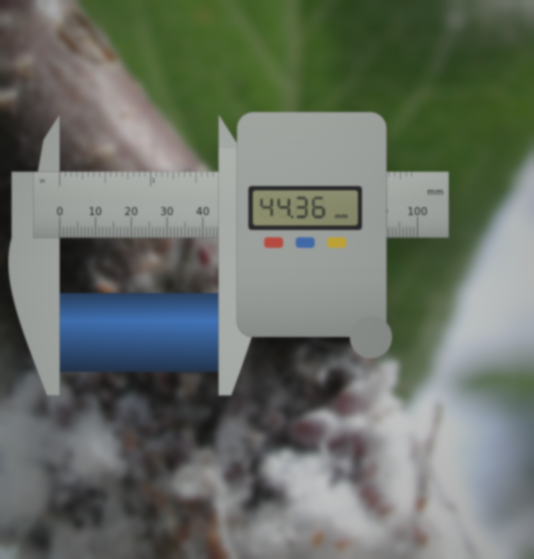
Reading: {"value": 44.36, "unit": "mm"}
